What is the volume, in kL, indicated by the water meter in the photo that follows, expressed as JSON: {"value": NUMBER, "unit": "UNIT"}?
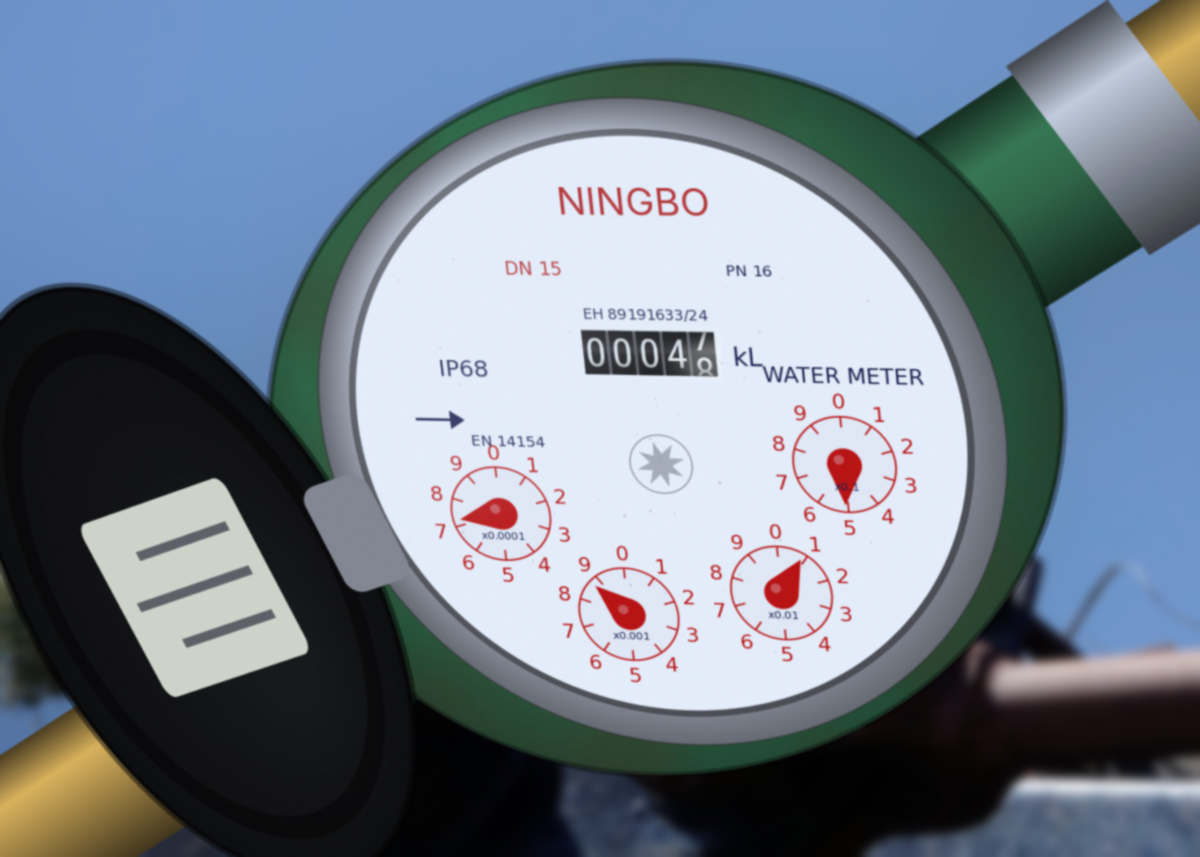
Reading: {"value": 47.5087, "unit": "kL"}
